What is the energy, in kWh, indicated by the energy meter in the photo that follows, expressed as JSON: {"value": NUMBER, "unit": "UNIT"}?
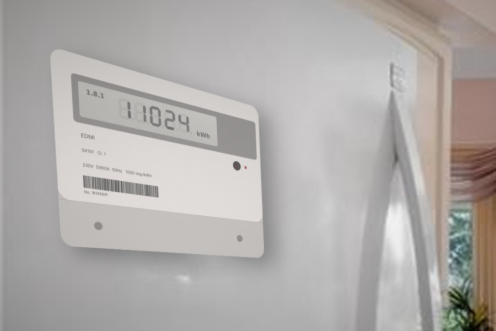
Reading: {"value": 11024, "unit": "kWh"}
